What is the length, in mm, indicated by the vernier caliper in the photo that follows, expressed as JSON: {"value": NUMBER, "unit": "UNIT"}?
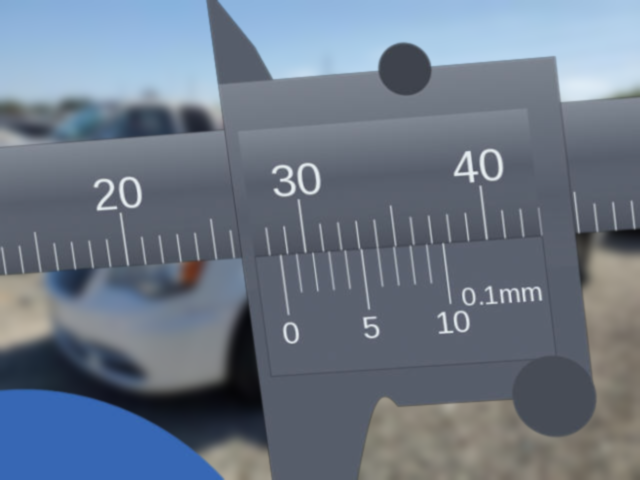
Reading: {"value": 28.6, "unit": "mm"}
